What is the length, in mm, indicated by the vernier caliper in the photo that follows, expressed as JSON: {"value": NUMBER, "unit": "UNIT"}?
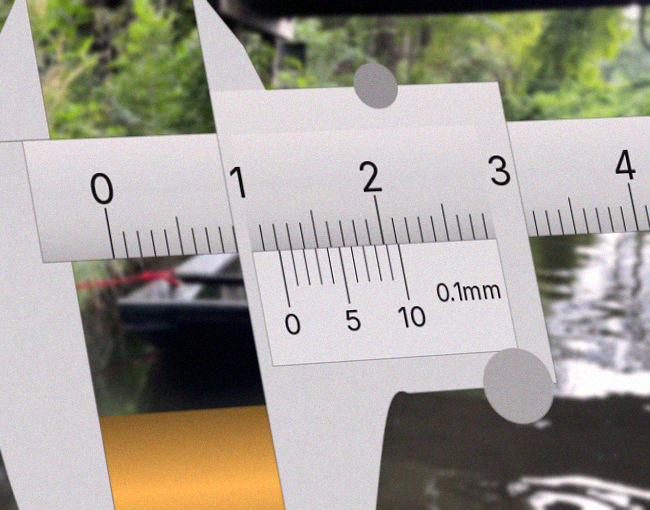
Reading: {"value": 12.1, "unit": "mm"}
